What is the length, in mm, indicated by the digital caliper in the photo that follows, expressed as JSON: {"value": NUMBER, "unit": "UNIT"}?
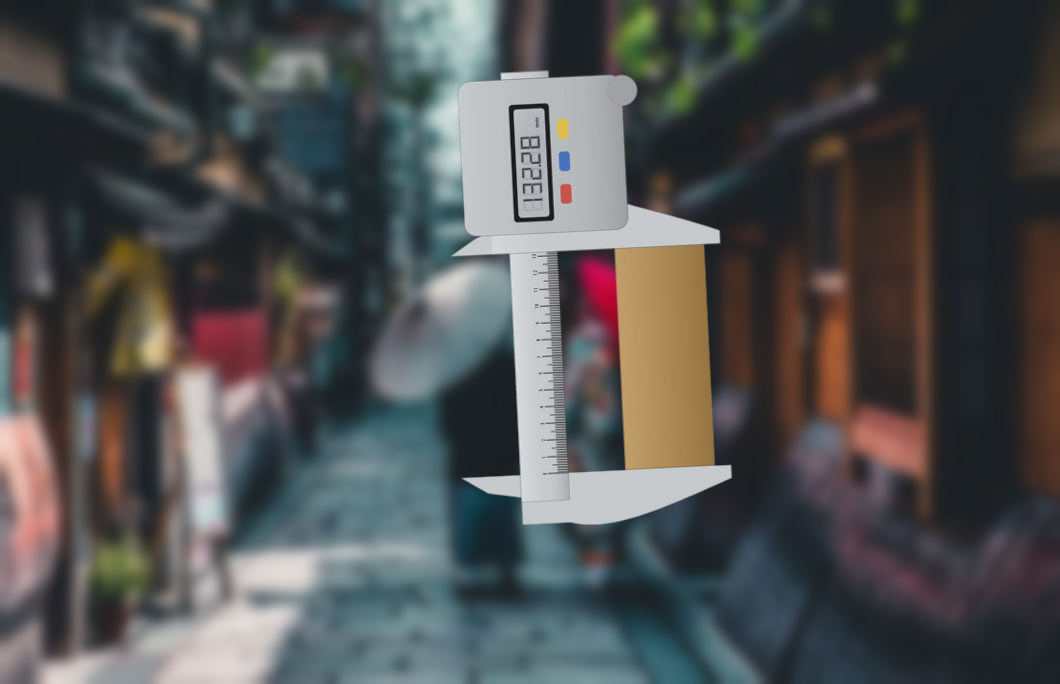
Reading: {"value": 132.28, "unit": "mm"}
